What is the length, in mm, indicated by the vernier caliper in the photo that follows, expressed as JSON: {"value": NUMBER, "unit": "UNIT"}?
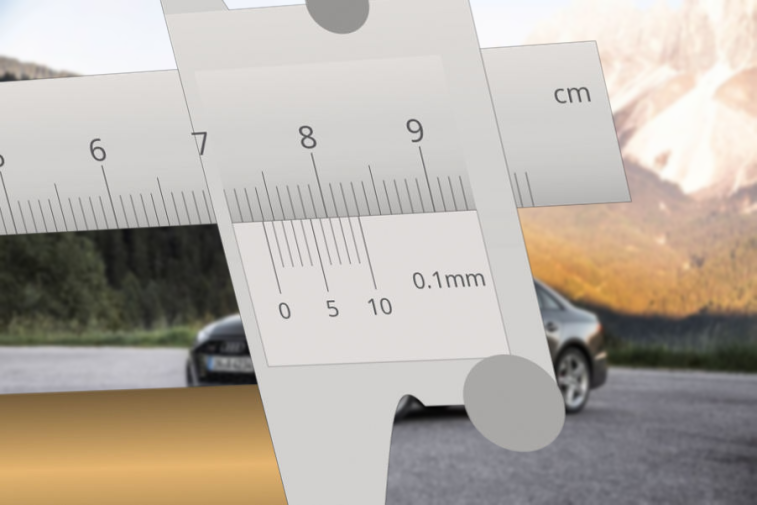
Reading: {"value": 73.9, "unit": "mm"}
